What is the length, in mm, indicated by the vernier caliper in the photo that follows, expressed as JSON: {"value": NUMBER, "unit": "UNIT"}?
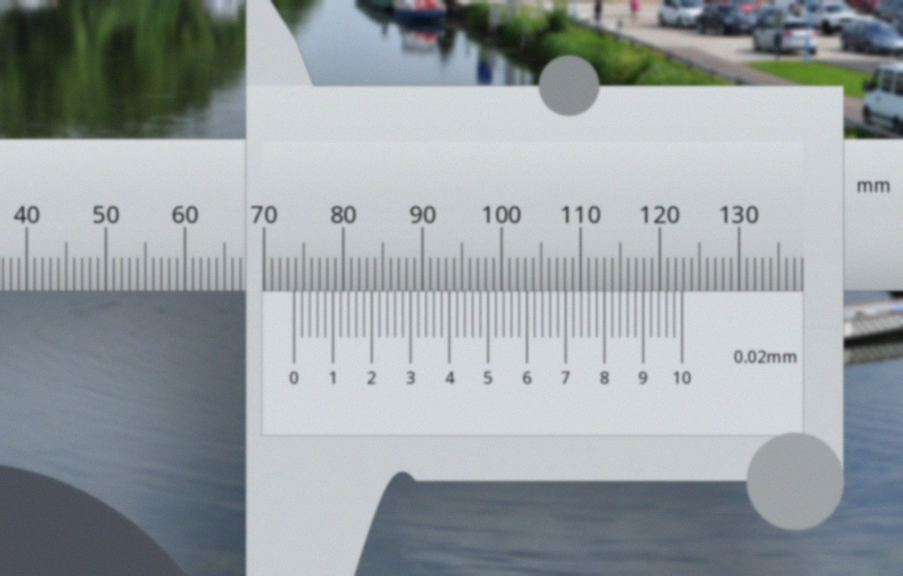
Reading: {"value": 73.8, "unit": "mm"}
